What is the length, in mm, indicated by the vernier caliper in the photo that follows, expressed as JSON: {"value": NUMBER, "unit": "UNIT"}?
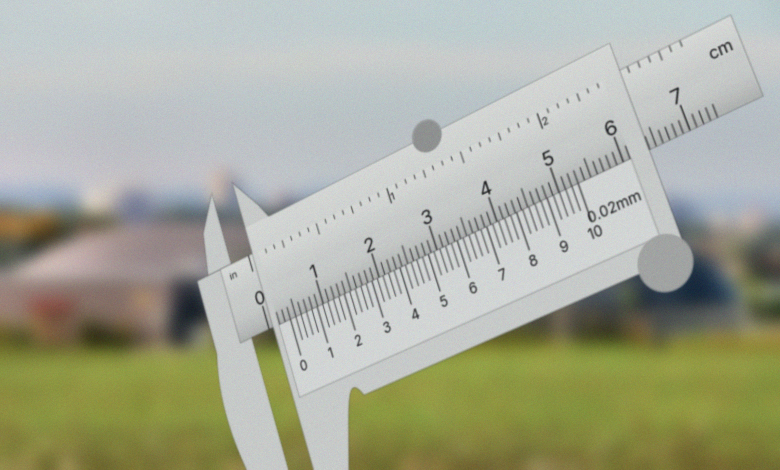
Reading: {"value": 4.0, "unit": "mm"}
